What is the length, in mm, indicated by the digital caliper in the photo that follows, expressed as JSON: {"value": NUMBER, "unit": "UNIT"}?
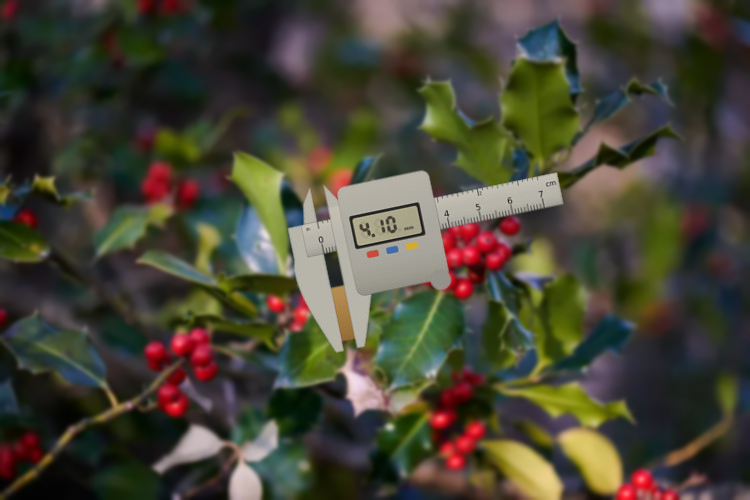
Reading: {"value": 4.10, "unit": "mm"}
